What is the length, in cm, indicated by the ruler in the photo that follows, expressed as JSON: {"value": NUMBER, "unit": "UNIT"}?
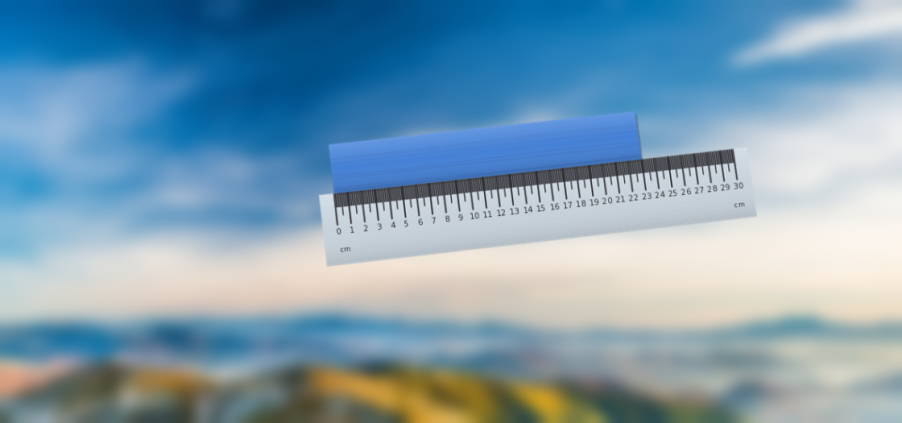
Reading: {"value": 23, "unit": "cm"}
